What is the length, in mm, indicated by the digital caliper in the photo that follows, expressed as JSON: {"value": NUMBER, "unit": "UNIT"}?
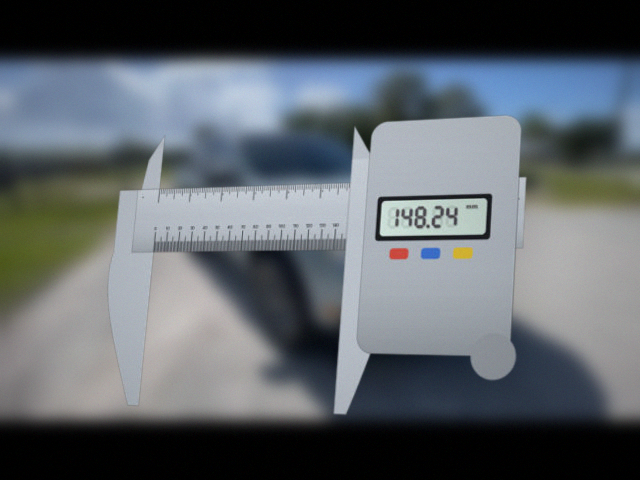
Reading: {"value": 148.24, "unit": "mm"}
